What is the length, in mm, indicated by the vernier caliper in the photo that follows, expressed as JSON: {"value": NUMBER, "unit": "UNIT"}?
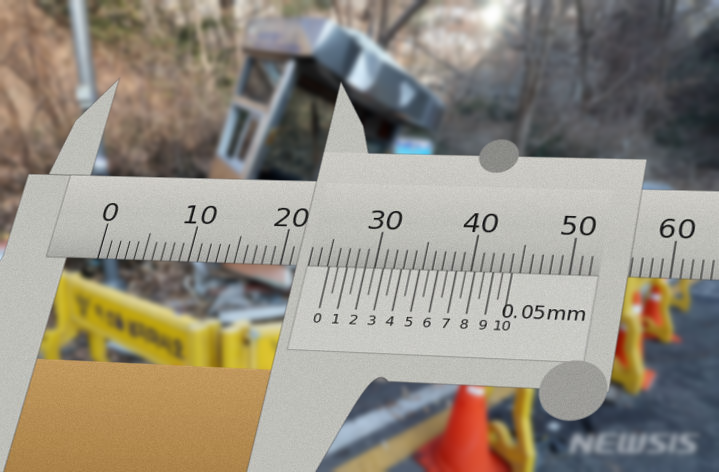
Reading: {"value": 25.2, "unit": "mm"}
